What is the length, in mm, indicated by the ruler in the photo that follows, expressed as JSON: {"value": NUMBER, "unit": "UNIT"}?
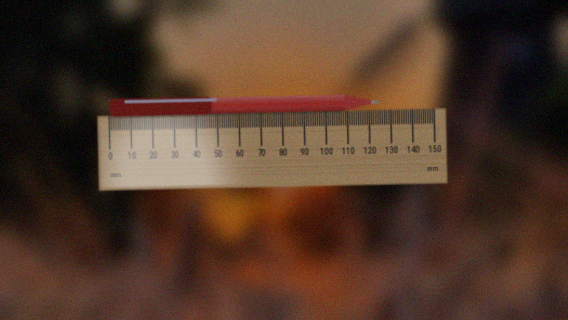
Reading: {"value": 125, "unit": "mm"}
